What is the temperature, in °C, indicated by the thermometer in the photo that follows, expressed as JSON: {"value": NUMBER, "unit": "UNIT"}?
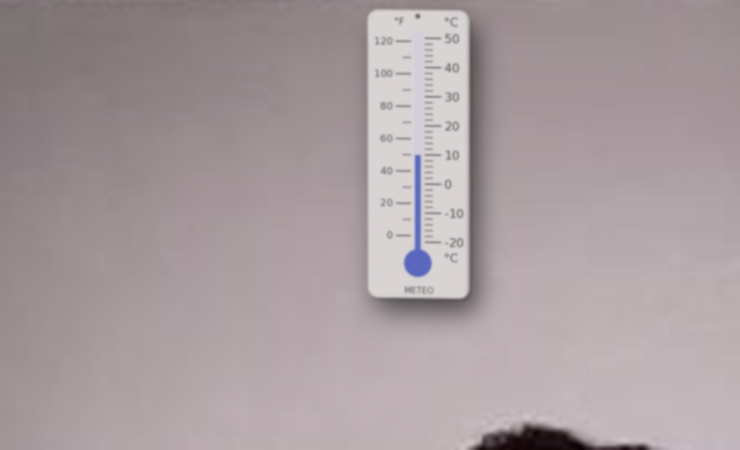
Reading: {"value": 10, "unit": "°C"}
